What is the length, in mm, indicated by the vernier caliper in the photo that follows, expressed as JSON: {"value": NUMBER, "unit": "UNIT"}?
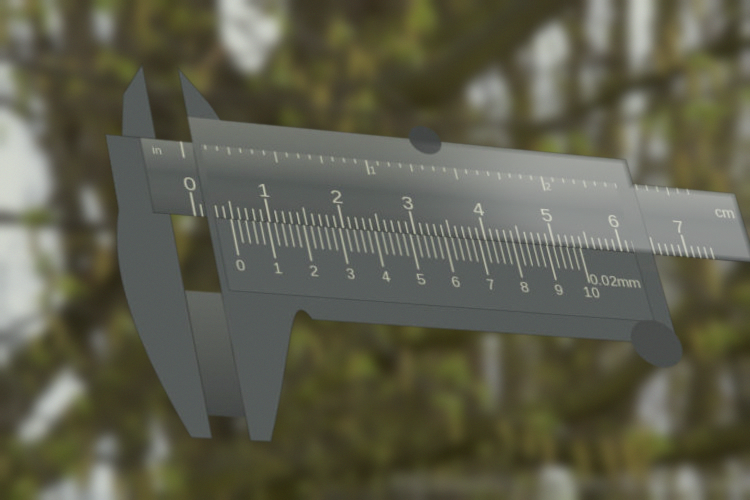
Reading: {"value": 4.8, "unit": "mm"}
